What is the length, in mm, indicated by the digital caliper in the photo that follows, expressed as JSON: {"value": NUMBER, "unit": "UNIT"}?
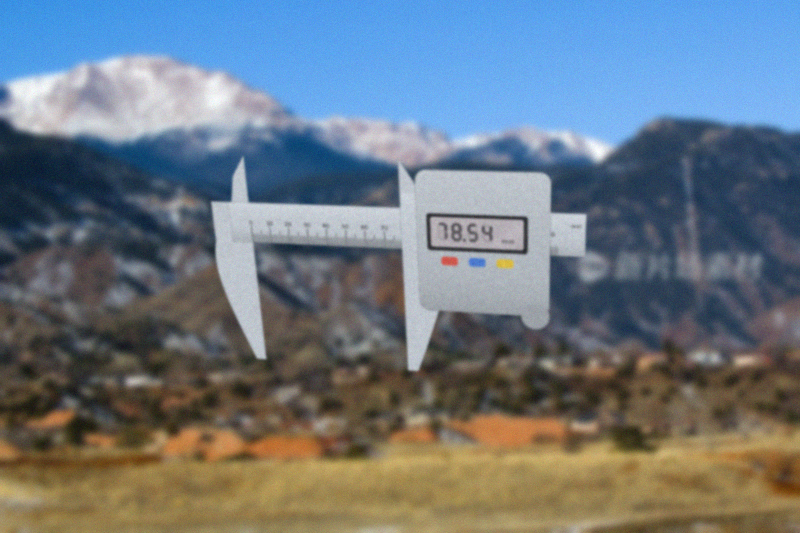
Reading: {"value": 78.54, "unit": "mm"}
